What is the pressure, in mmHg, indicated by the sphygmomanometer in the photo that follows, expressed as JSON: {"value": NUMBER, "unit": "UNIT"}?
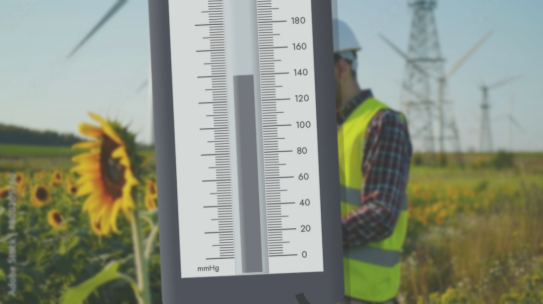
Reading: {"value": 140, "unit": "mmHg"}
